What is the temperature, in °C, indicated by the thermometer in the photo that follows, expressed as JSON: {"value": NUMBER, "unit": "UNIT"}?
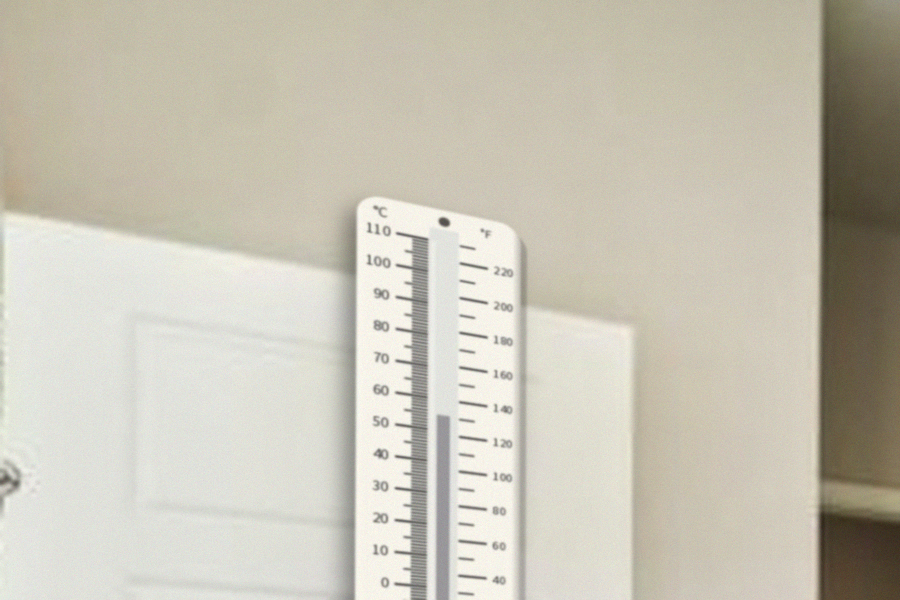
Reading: {"value": 55, "unit": "°C"}
